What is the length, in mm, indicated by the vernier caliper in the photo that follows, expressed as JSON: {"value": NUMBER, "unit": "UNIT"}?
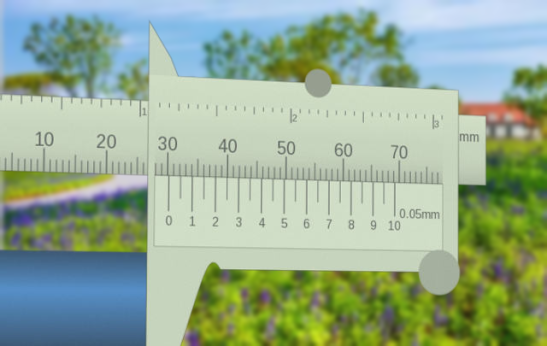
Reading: {"value": 30.2, "unit": "mm"}
